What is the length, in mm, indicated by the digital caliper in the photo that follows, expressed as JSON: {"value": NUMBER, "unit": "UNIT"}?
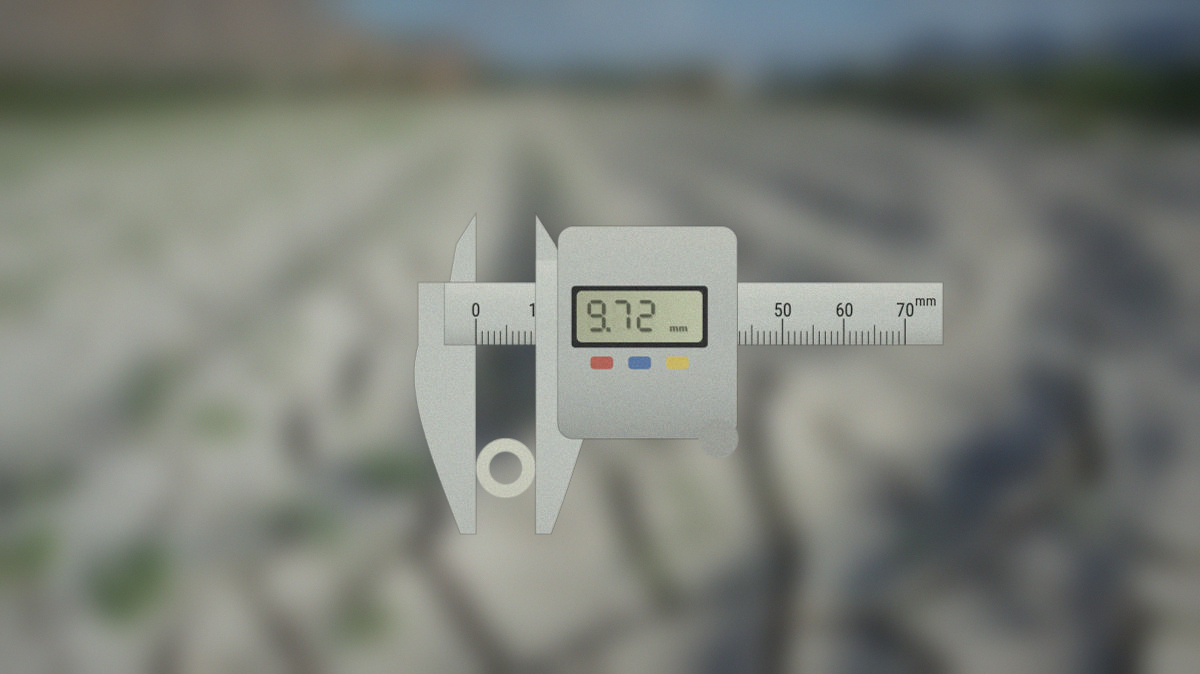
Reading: {"value": 9.72, "unit": "mm"}
